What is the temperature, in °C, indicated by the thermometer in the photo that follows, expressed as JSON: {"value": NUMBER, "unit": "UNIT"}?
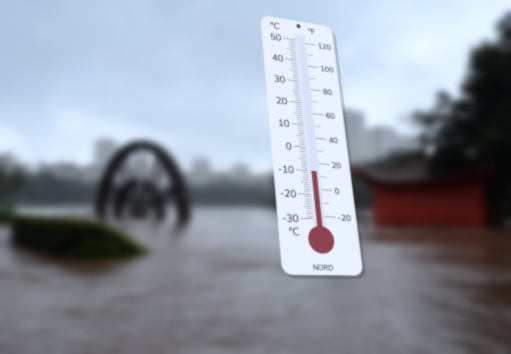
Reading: {"value": -10, "unit": "°C"}
